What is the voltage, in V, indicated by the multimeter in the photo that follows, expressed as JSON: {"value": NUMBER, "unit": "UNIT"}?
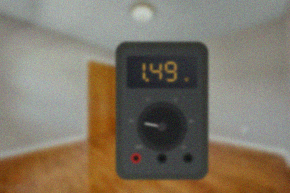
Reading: {"value": 1.49, "unit": "V"}
